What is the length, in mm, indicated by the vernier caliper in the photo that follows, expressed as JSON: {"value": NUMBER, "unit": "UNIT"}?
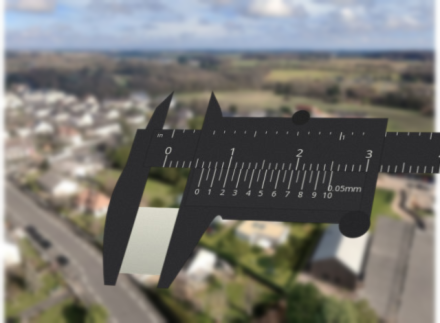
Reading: {"value": 6.2, "unit": "mm"}
